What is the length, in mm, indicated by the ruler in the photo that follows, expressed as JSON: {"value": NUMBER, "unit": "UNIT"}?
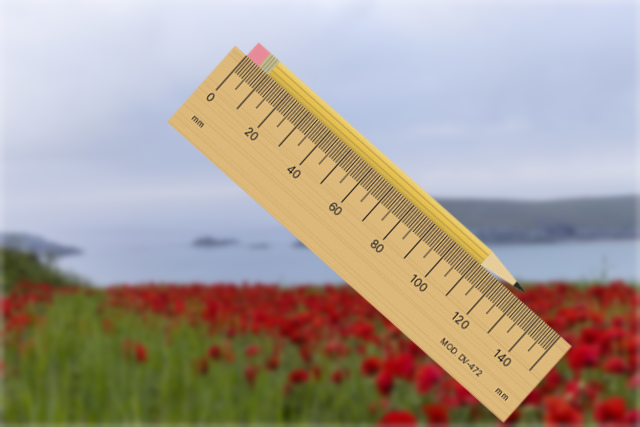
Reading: {"value": 130, "unit": "mm"}
